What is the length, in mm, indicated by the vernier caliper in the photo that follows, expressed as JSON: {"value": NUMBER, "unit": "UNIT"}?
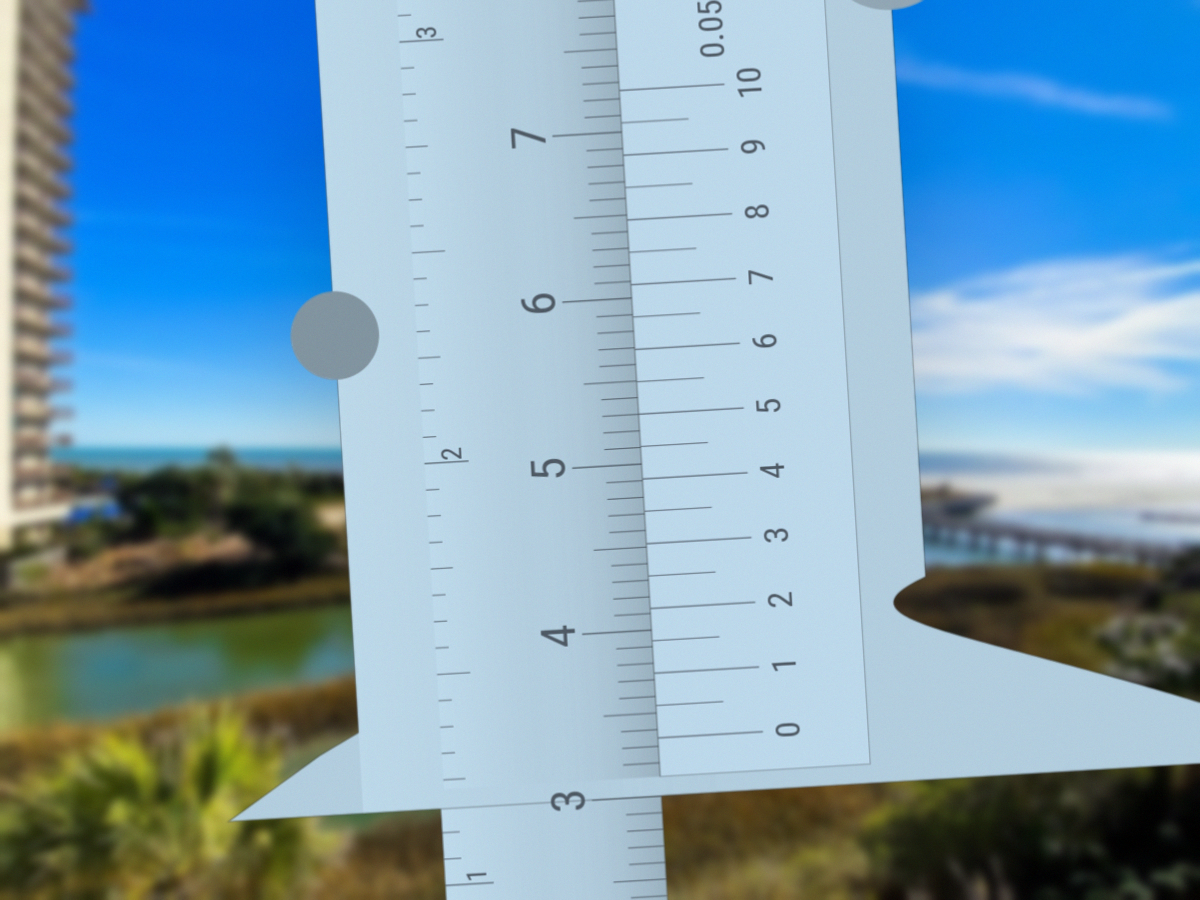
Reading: {"value": 33.5, "unit": "mm"}
